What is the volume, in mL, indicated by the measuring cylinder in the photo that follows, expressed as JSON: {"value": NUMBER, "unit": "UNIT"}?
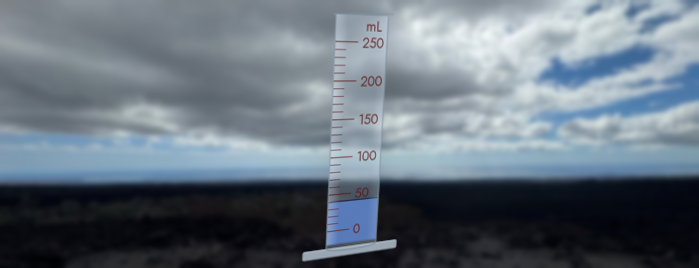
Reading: {"value": 40, "unit": "mL"}
